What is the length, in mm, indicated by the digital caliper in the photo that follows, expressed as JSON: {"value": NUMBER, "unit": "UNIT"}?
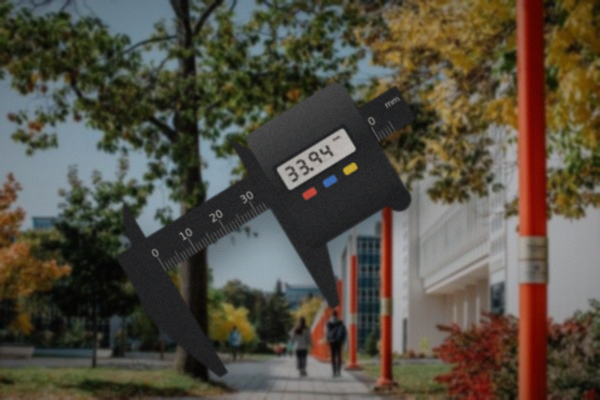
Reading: {"value": 33.94, "unit": "mm"}
